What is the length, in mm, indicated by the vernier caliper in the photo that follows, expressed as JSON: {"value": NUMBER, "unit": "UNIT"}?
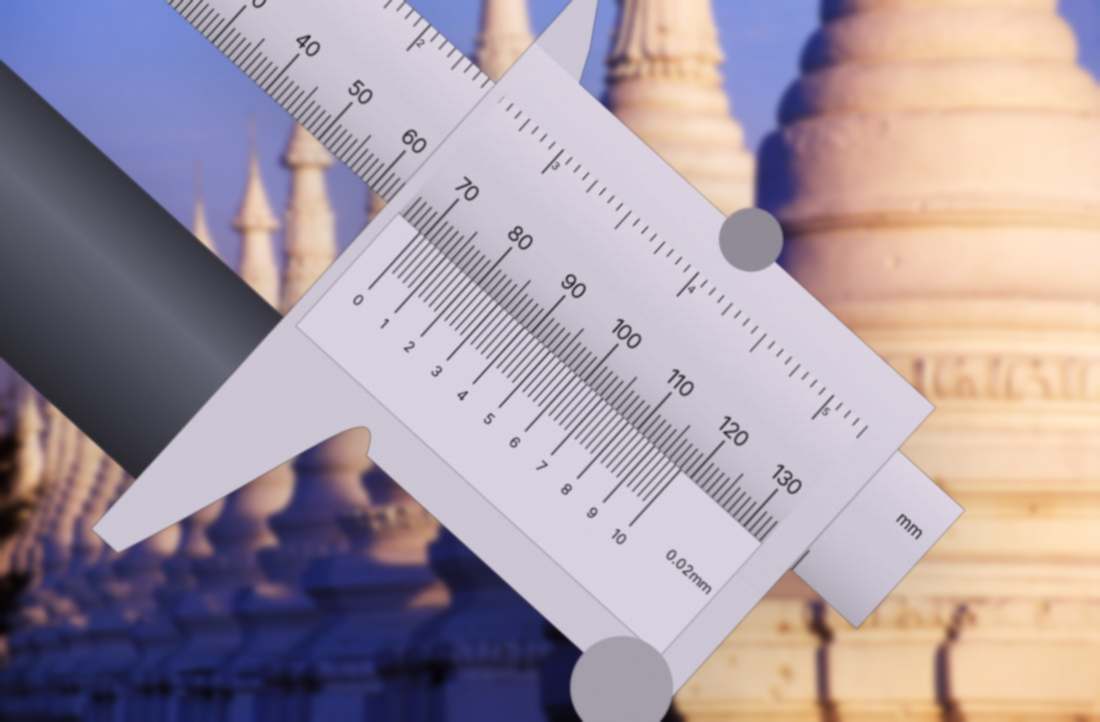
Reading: {"value": 69.2, "unit": "mm"}
